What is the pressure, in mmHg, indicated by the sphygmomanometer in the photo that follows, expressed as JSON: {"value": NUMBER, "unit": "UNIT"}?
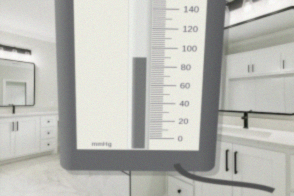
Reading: {"value": 90, "unit": "mmHg"}
